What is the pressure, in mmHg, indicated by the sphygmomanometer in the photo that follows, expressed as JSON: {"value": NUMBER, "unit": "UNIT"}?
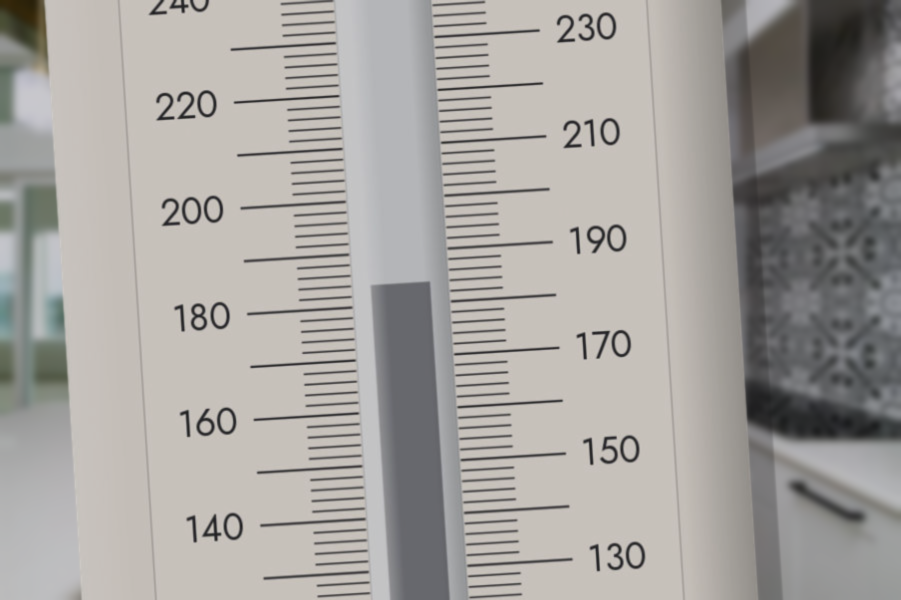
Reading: {"value": 184, "unit": "mmHg"}
